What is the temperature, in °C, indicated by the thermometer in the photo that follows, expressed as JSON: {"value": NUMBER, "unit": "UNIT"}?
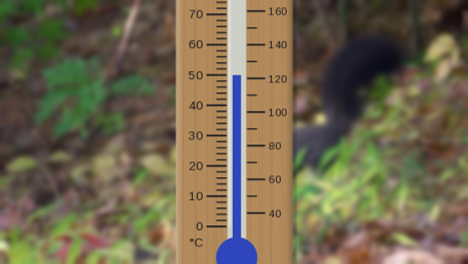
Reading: {"value": 50, "unit": "°C"}
